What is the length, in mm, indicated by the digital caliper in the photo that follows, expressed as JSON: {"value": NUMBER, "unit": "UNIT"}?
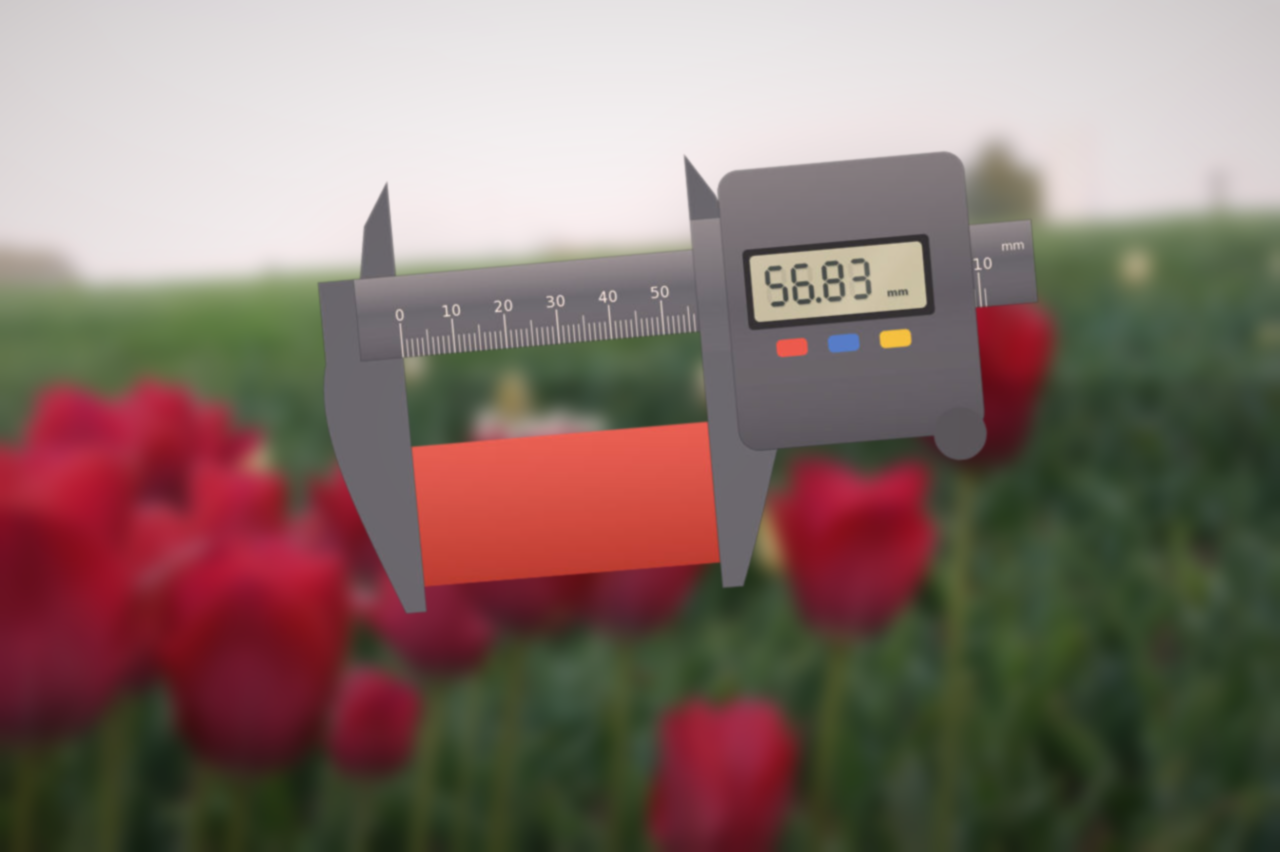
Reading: {"value": 56.83, "unit": "mm"}
